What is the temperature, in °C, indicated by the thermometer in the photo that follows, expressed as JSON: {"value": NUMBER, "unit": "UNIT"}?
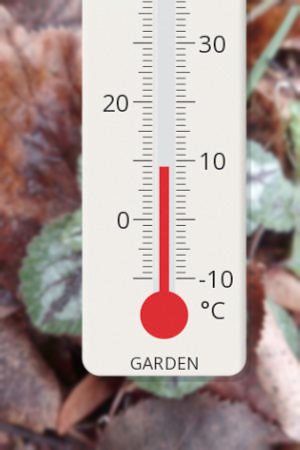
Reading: {"value": 9, "unit": "°C"}
